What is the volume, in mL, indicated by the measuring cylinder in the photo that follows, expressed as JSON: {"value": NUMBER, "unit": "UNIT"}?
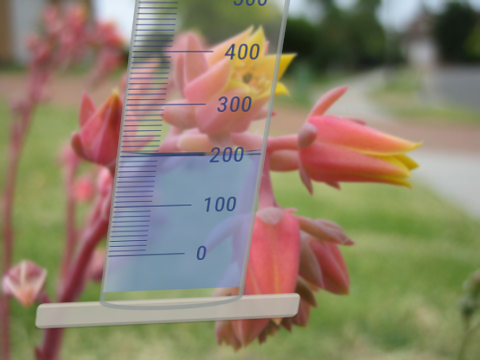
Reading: {"value": 200, "unit": "mL"}
